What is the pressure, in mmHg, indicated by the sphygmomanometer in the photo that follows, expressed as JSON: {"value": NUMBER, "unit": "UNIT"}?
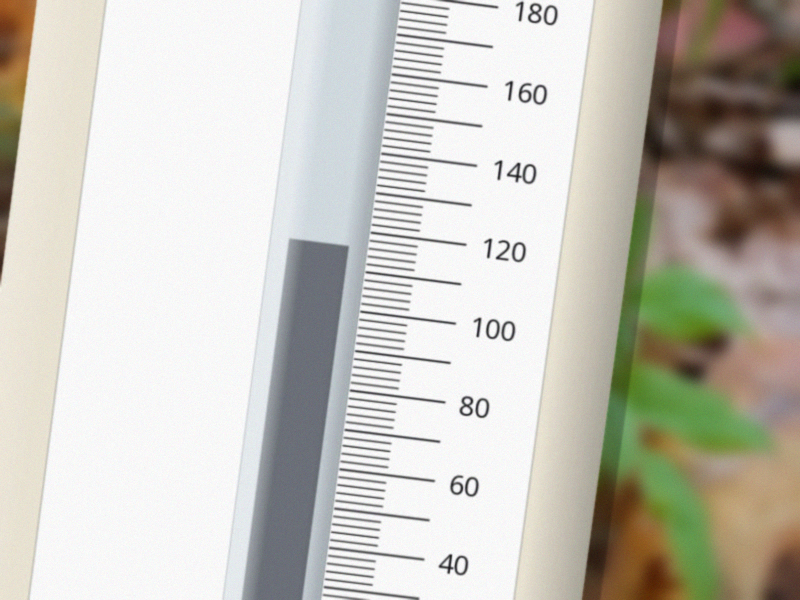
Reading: {"value": 116, "unit": "mmHg"}
